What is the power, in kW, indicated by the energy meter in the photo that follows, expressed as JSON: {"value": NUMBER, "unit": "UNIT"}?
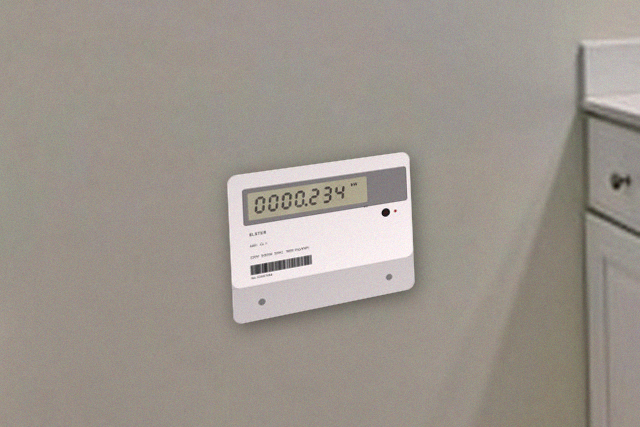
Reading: {"value": 0.234, "unit": "kW"}
